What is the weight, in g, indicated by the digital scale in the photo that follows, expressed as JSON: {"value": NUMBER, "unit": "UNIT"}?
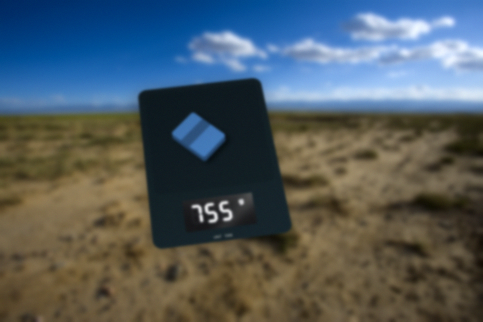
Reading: {"value": 755, "unit": "g"}
